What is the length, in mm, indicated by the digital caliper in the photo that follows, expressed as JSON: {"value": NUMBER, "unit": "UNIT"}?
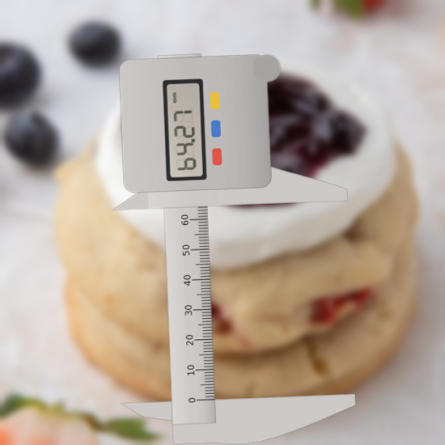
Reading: {"value": 64.27, "unit": "mm"}
